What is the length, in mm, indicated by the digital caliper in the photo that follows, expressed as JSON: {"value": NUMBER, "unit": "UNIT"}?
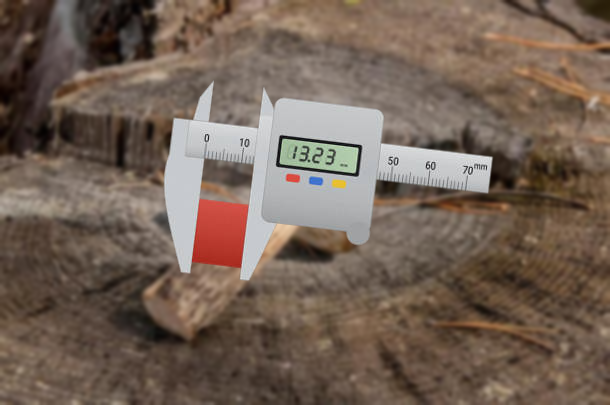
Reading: {"value": 13.23, "unit": "mm"}
